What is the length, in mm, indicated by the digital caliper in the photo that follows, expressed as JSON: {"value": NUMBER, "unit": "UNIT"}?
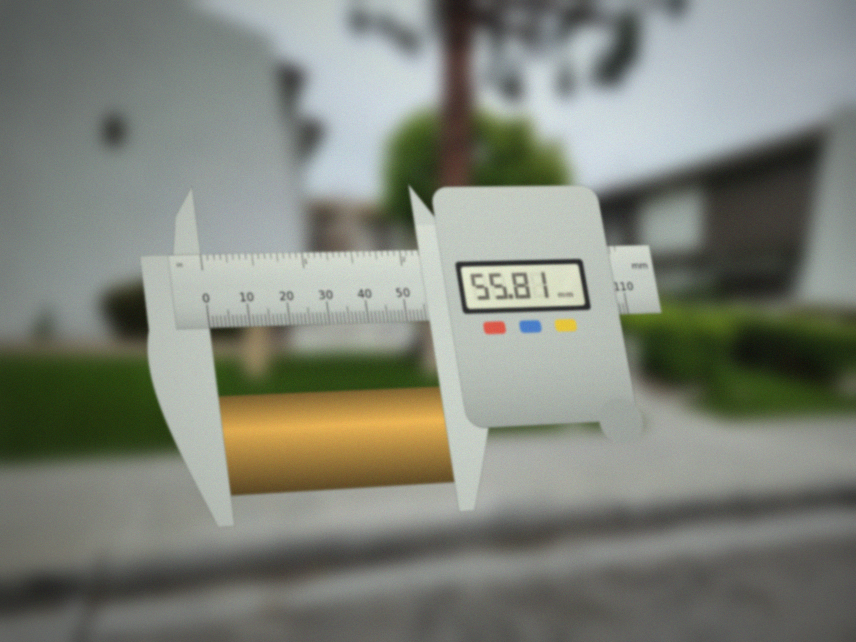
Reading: {"value": 55.81, "unit": "mm"}
